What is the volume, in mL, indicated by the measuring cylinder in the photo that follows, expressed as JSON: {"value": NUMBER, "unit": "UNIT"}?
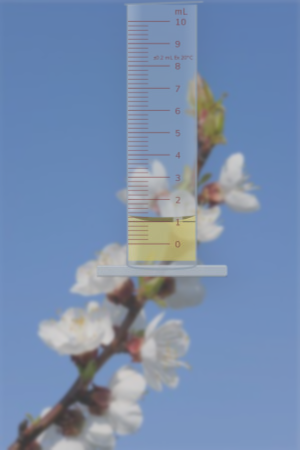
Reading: {"value": 1, "unit": "mL"}
